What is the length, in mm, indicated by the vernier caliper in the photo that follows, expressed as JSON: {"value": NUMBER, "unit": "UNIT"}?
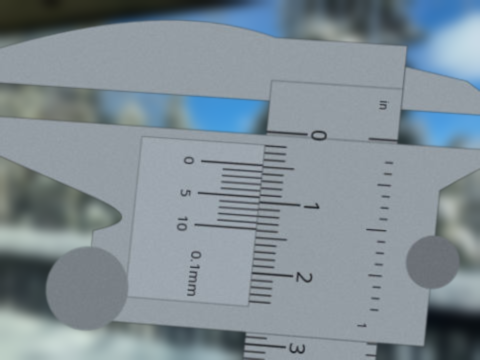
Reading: {"value": 4.8, "unit": "mm"}
